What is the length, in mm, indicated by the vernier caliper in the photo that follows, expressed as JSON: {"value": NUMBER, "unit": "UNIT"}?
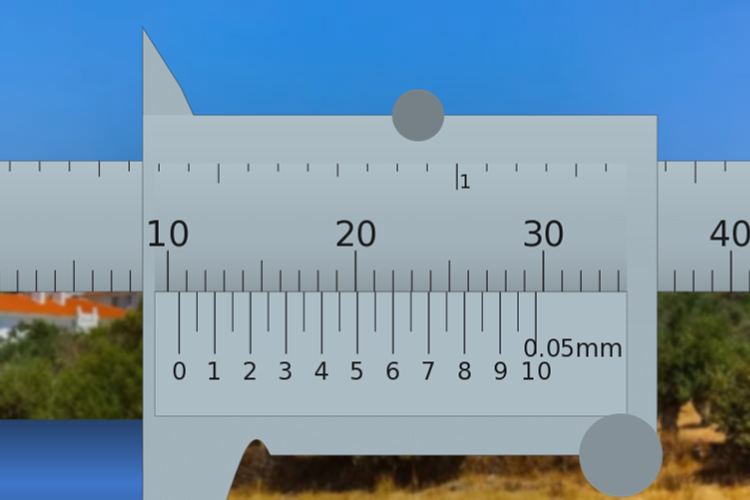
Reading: {"value": 10.6, "unit": "mm"}
